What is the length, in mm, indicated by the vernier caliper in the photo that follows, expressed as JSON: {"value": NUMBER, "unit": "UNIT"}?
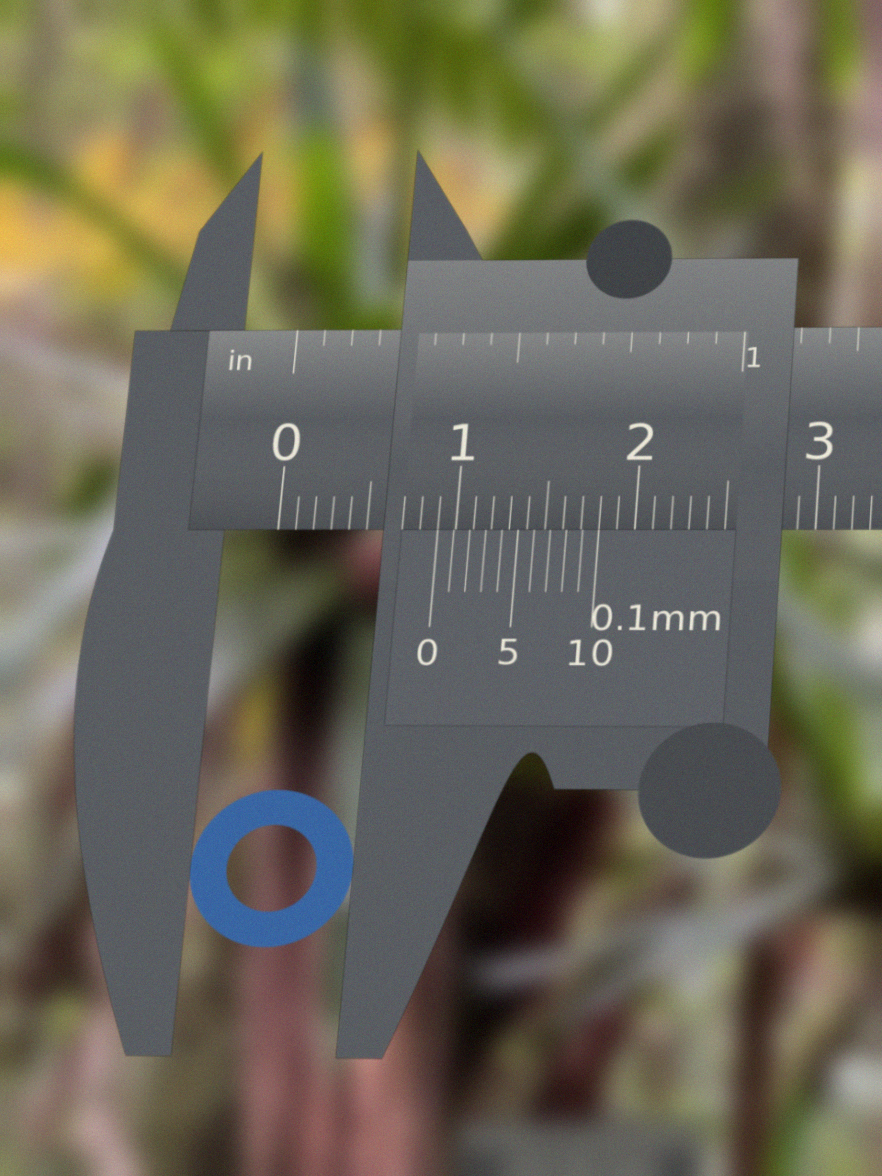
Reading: {"value": 9.0, "unit": "mm"}
